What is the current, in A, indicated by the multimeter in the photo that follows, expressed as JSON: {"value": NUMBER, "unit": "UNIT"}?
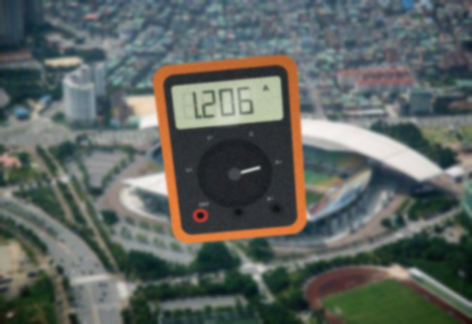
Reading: {"value": 1.206, "unit": "A"}
